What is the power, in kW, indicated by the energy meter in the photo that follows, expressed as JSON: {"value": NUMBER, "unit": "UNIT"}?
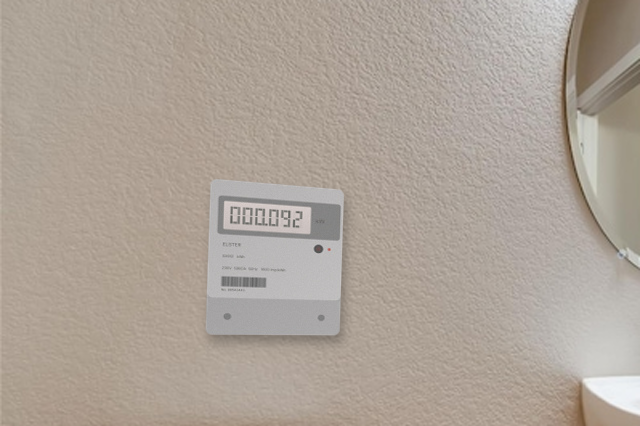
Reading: {"value": 0.092, "unit": "kW"}
